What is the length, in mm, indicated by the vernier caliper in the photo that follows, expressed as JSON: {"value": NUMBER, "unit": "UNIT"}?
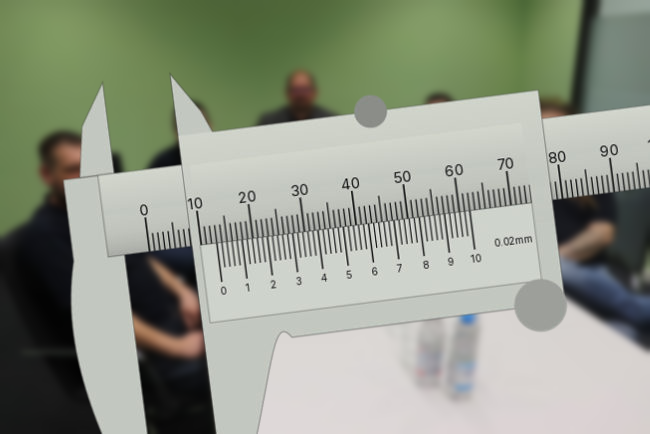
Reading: {"value": 13.0, "unit": "mm"}
